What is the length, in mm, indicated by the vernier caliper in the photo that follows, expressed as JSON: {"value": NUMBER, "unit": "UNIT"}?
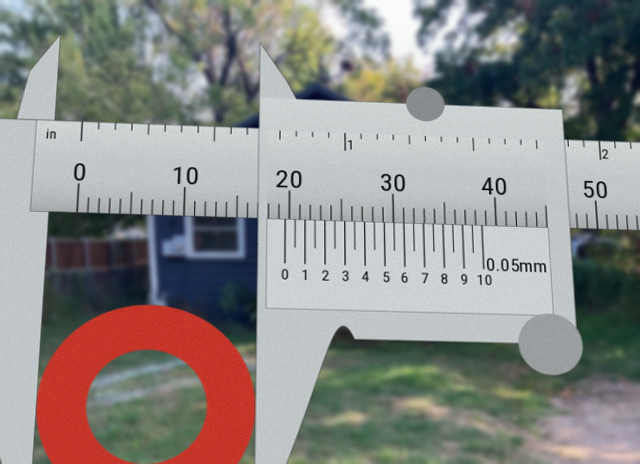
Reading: {"value": 19.6, "unit": "mm"}
